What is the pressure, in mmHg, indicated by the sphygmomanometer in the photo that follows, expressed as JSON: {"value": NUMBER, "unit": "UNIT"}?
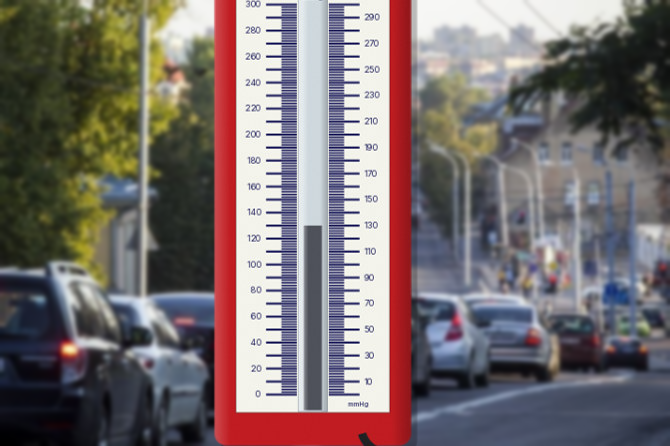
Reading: {"value": 130, "unit": "mmHg"}
